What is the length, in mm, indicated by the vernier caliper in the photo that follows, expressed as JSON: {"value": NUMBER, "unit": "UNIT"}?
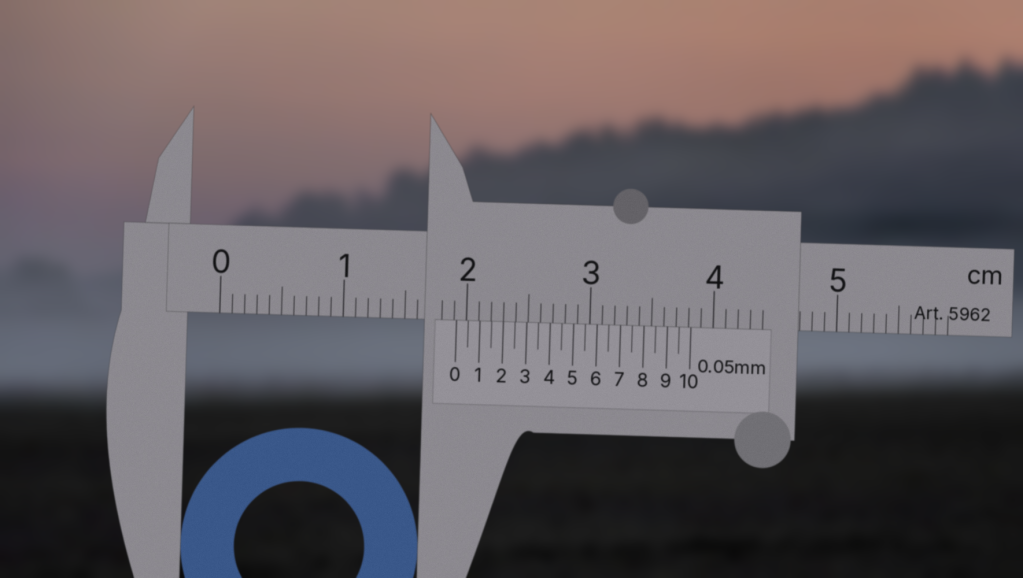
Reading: {"value": 19.2, "unit": "mm"}
